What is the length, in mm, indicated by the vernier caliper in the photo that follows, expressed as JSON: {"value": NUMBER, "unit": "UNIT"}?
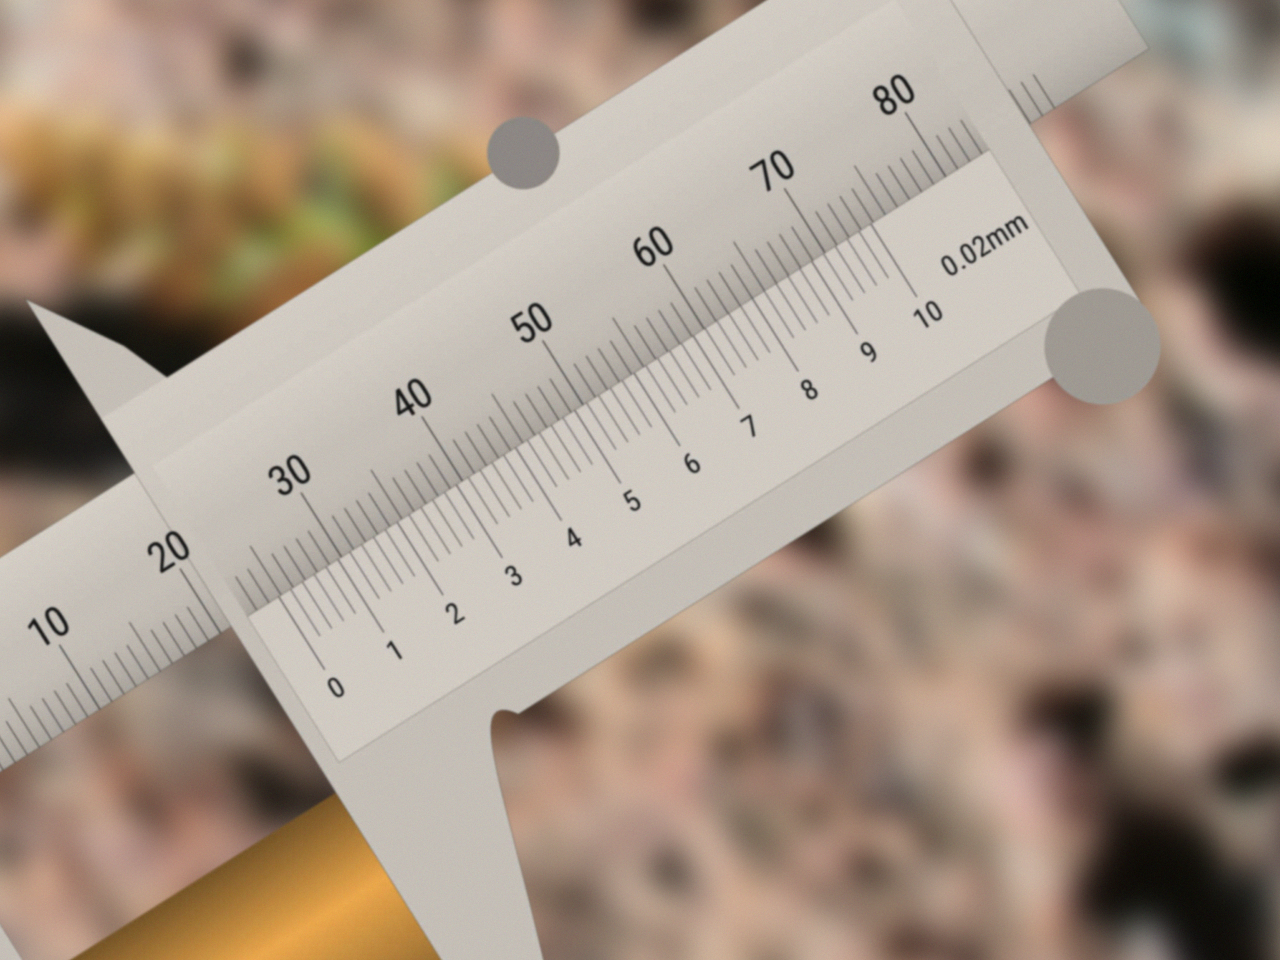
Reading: {"value": 24.8, "unit": "mm"}
